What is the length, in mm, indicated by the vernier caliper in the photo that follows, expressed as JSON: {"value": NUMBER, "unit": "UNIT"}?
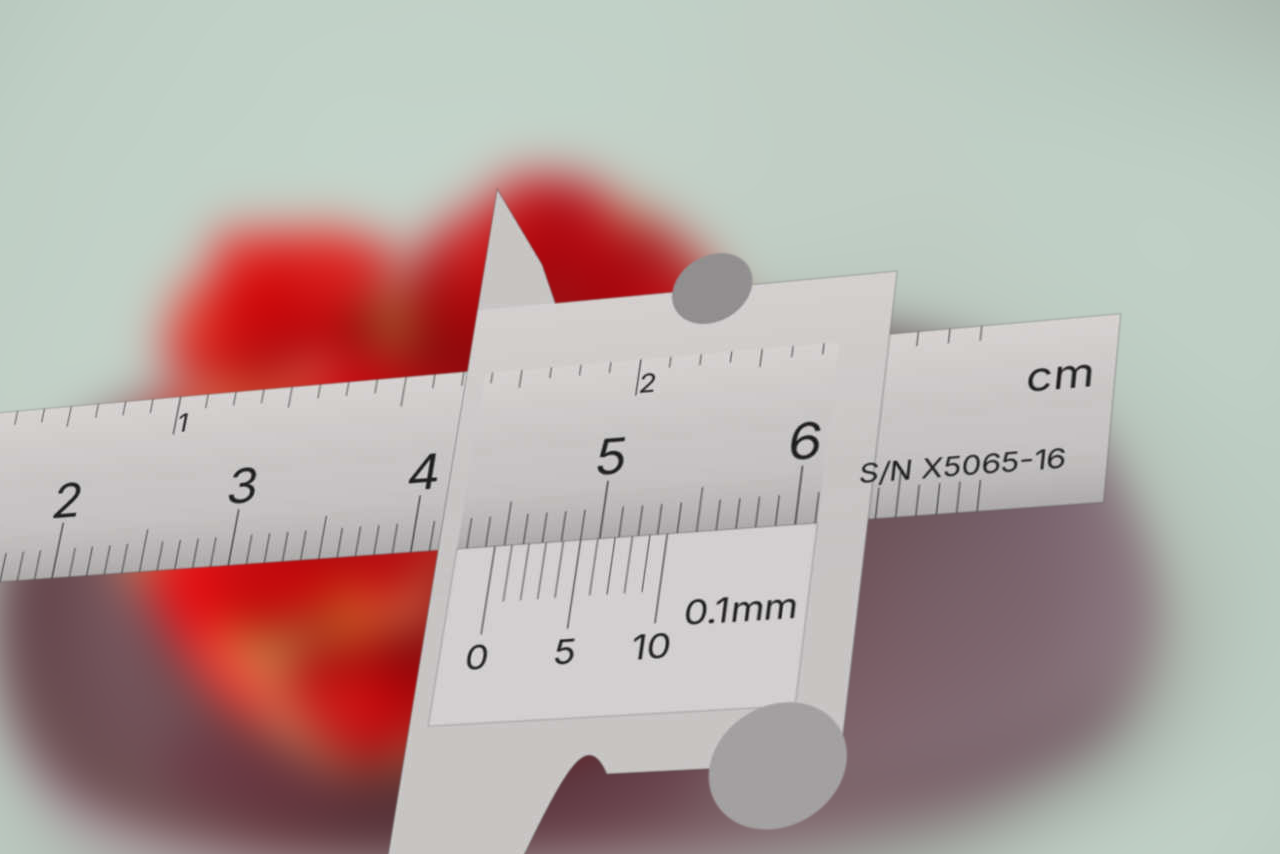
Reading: {"value": 44.5, "unit": "mm"}
